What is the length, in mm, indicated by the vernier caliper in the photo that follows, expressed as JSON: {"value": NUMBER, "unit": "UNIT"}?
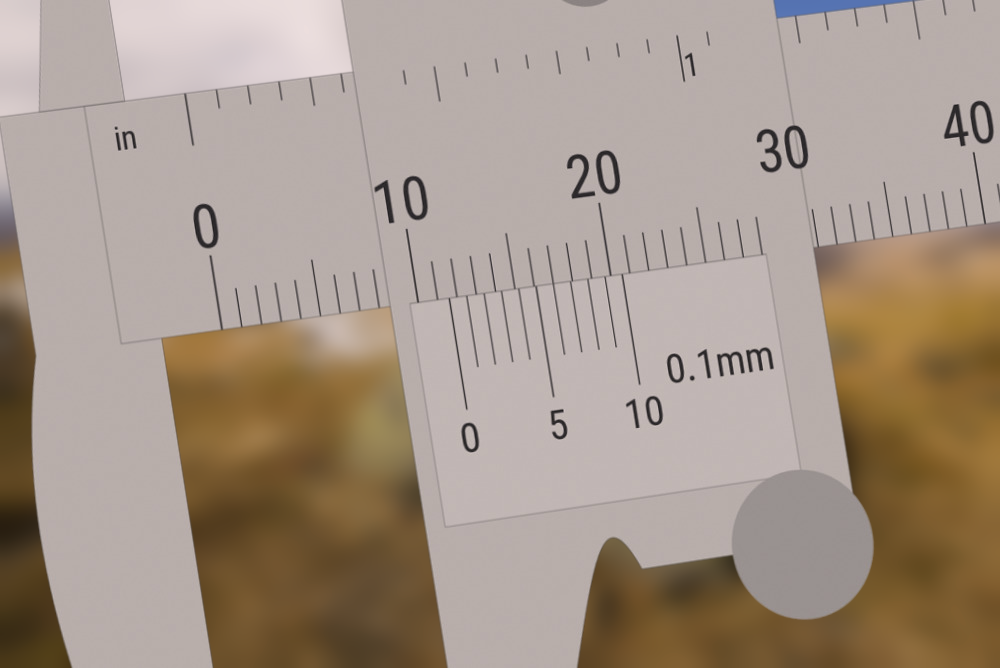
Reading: {"value": 11.6, "unit": "mm"}
